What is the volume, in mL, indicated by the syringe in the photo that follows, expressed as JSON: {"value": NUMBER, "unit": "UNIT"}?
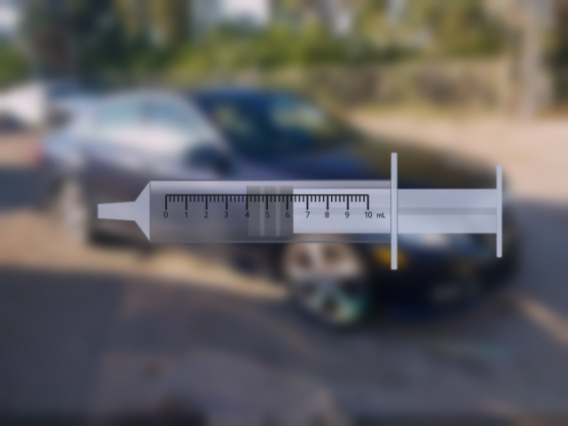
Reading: {"value": 4, "unit": "mL"}
